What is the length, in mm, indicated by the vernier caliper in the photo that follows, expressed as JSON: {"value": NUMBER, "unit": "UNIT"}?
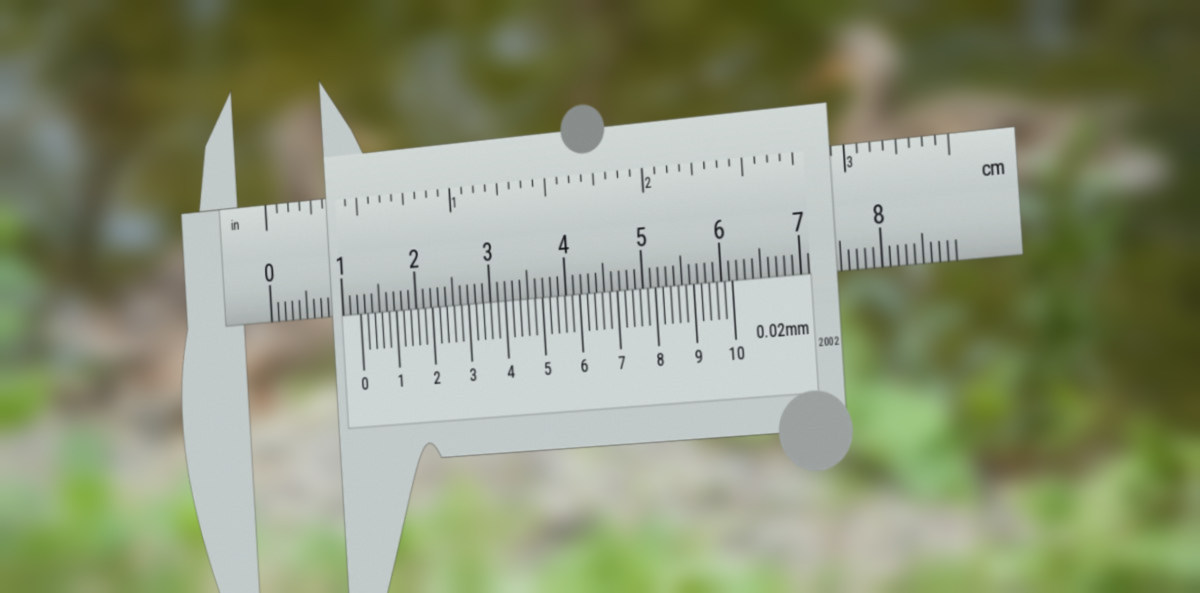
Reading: {"value": 12.4, "unit": "mm"}
